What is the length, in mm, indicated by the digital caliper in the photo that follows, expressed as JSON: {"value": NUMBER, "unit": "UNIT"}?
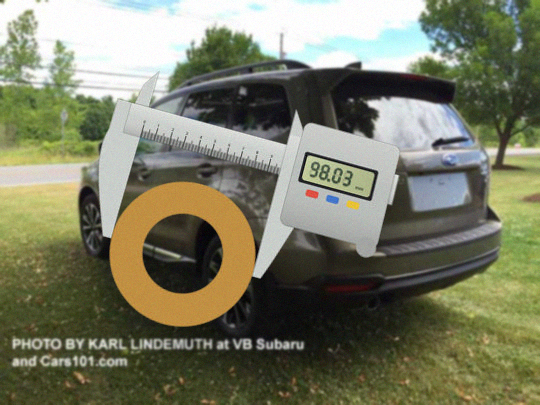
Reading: {"value": 98.03, "unit": "mm"}
